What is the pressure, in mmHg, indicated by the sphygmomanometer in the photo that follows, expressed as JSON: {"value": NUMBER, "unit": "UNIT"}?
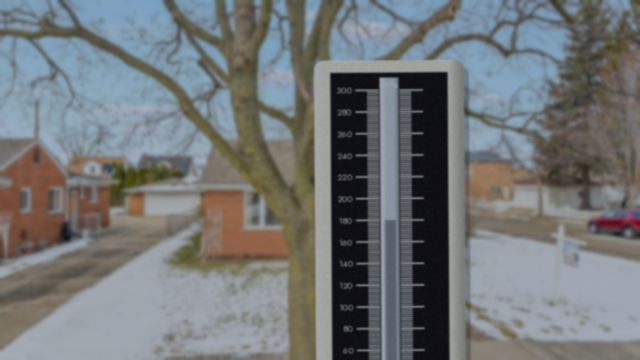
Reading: {"value": 180, "unit": "mmHg"}
